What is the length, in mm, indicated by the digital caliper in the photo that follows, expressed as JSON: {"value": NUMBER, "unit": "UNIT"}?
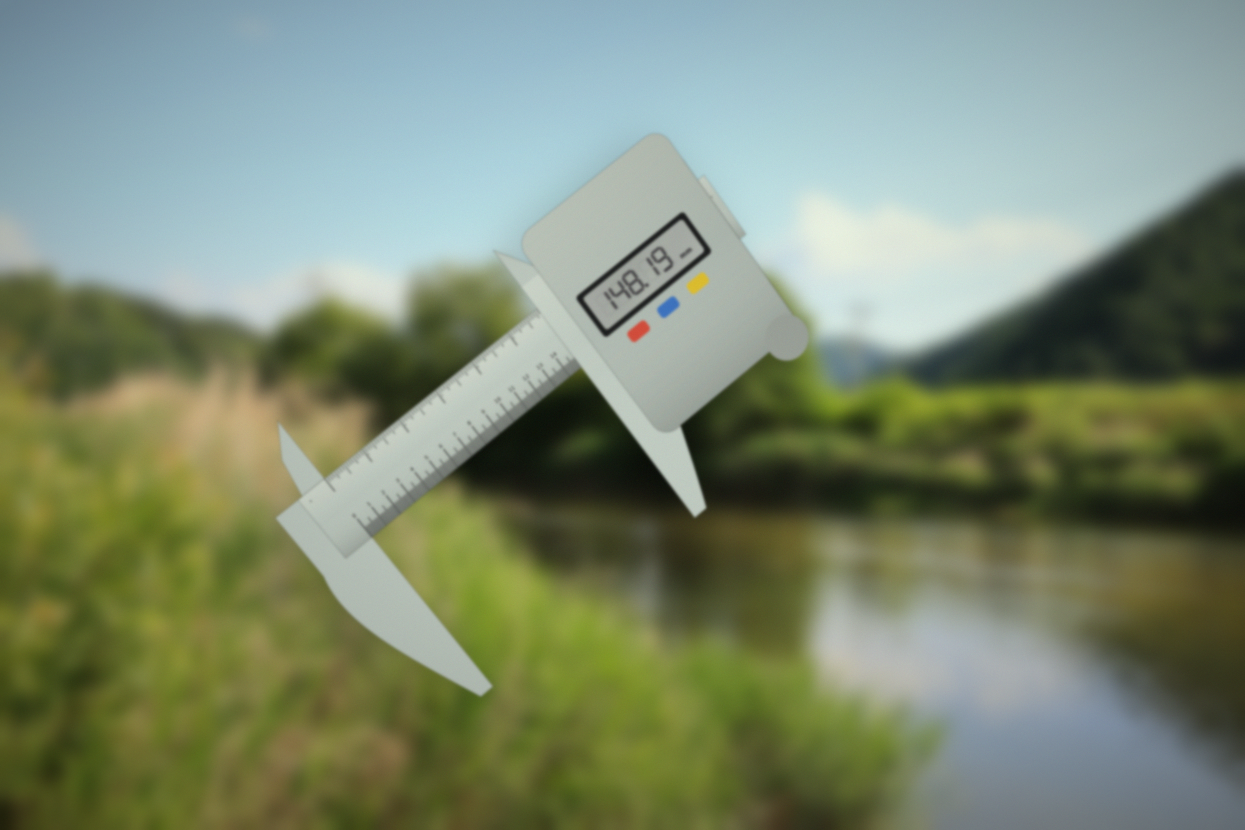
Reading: {"value": 148.19, "unit": "mm"}
